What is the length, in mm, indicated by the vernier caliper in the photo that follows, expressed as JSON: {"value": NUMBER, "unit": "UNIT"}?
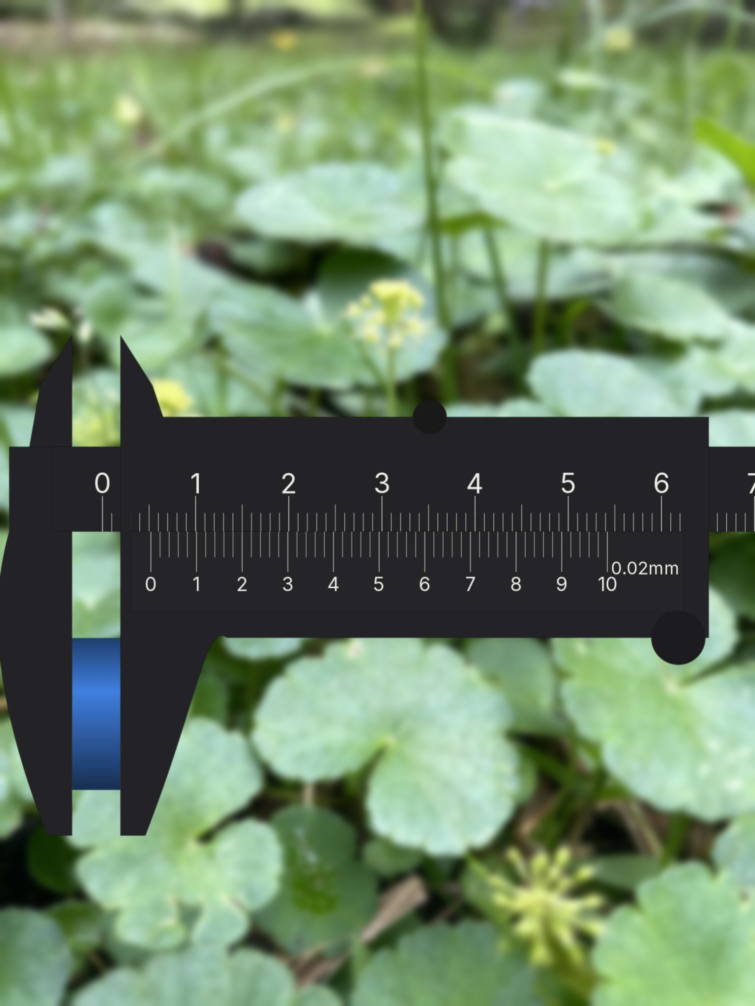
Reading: {"value": 5.2, "unit": "mm"}
